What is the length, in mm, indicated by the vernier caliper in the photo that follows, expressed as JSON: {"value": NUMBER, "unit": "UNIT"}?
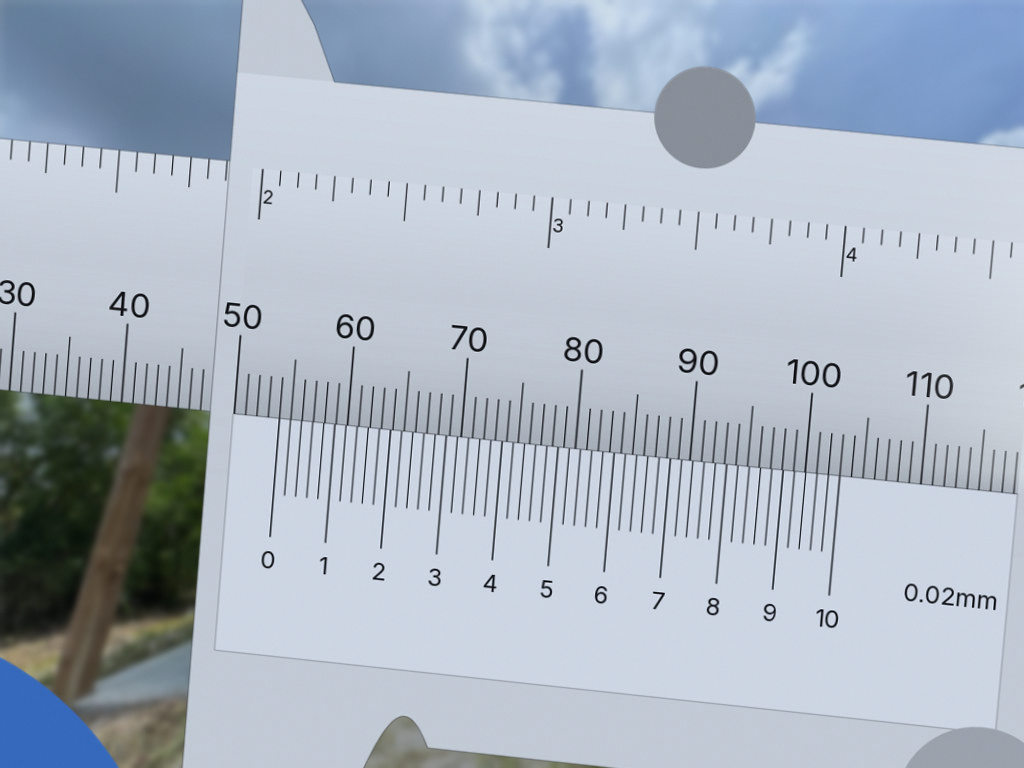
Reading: {"value": 54.0, "unit": "mm"}
